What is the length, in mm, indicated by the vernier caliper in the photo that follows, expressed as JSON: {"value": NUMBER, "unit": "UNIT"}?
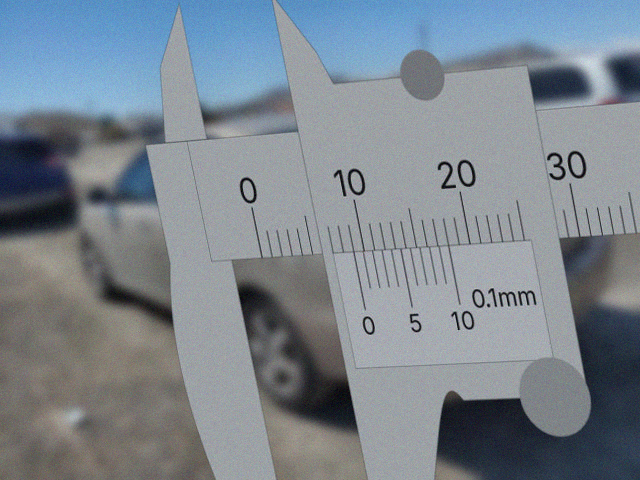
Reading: {"value": 9.0, "unit": "mm"}
